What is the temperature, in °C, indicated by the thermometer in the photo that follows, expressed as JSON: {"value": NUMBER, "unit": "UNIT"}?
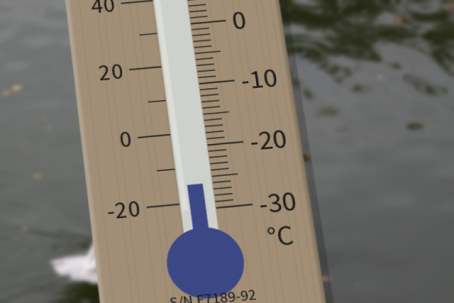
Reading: {"value": -26, "unit": "°C"}
